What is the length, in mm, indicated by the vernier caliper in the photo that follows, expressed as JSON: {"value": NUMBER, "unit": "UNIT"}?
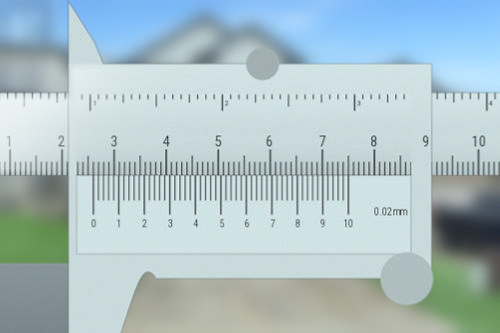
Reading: {"value": 26.0, "unit": "mm"}
